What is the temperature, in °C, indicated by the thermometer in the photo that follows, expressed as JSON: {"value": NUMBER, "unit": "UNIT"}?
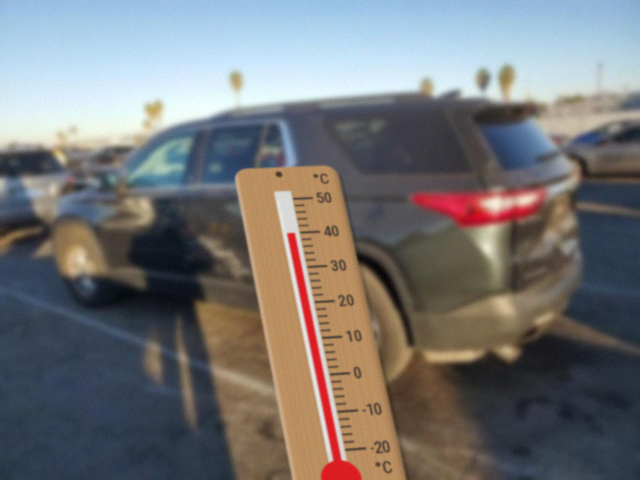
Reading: {"value": 40, "unit": "°C"}
